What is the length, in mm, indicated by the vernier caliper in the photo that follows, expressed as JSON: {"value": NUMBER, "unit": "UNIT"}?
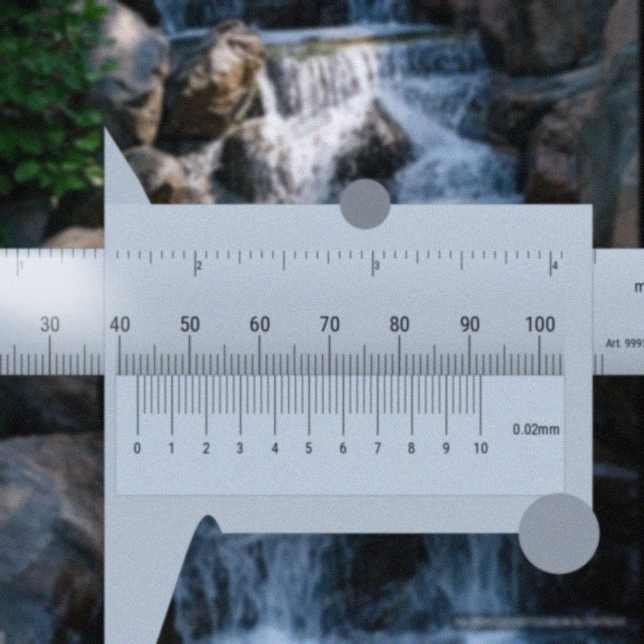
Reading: {"value": 42.6, "unit": "mm"}
